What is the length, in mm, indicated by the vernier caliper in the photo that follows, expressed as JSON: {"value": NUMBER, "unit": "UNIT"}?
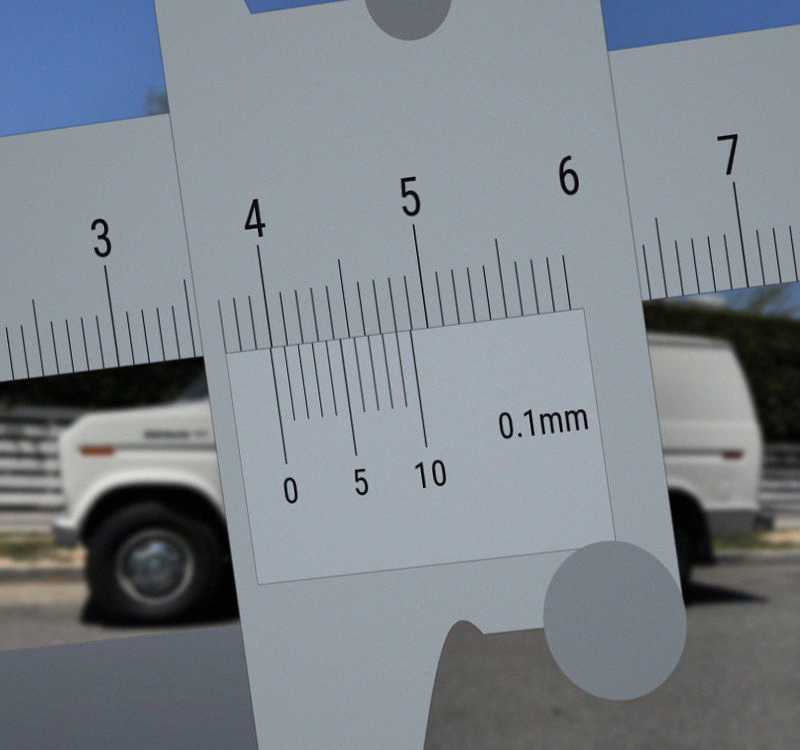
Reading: {"value": 39.9, "unit": "mm"}
